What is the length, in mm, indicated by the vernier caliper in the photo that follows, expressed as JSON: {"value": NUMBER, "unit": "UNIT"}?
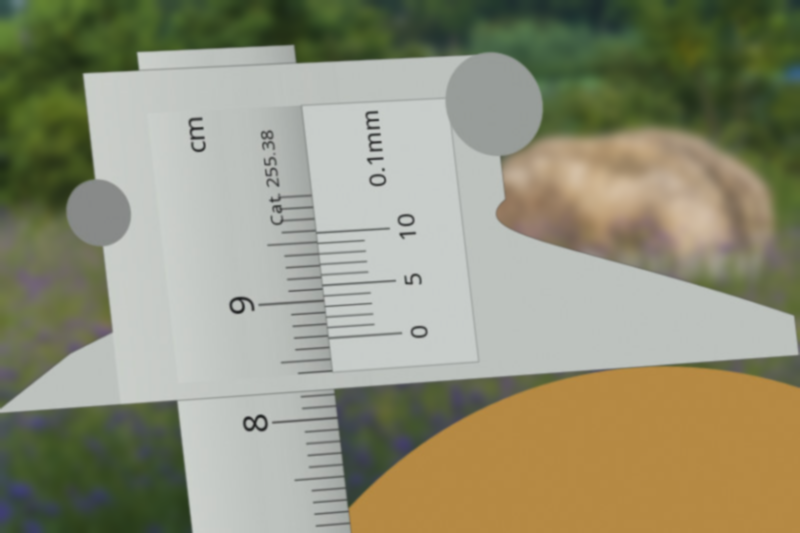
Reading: {"value": 86.8, "unit": "mm"}
